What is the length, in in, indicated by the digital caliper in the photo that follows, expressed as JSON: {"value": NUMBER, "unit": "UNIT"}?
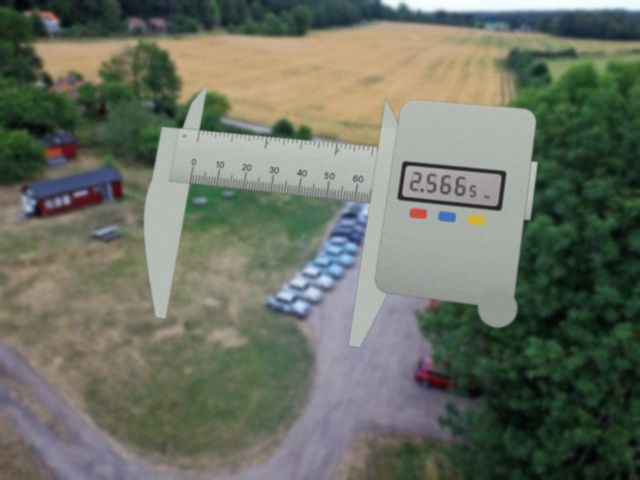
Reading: {"value": 2.5665, "unit": "in"}
